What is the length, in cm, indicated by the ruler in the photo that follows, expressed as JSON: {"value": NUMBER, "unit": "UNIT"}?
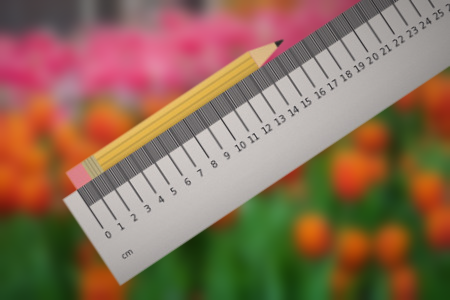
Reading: {"value": 16, "unit": "cm"}
